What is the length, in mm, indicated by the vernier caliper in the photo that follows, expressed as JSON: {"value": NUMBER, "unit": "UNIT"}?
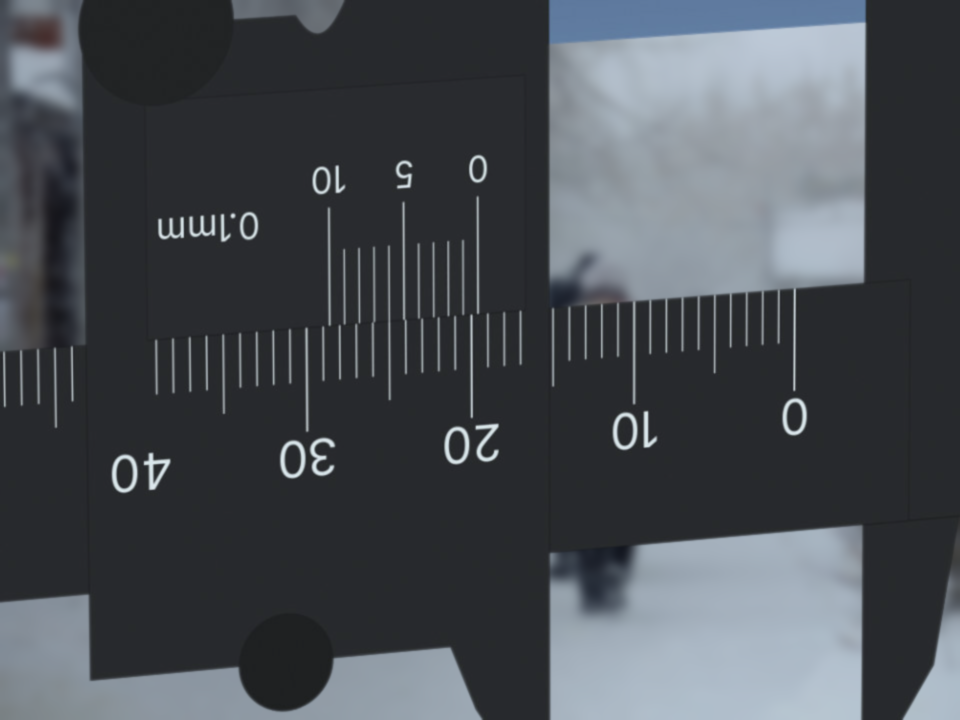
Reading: {"value": 19.6, "unit": "mm"}
